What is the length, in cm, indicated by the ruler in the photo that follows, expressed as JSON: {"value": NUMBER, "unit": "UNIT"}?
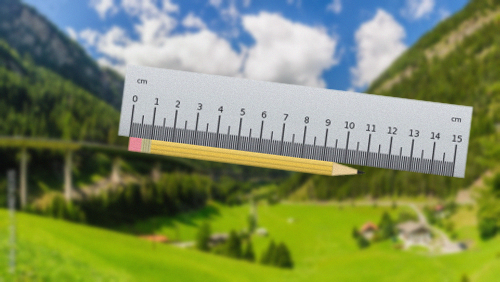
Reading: {"value": 11, "unit": "cm"}
